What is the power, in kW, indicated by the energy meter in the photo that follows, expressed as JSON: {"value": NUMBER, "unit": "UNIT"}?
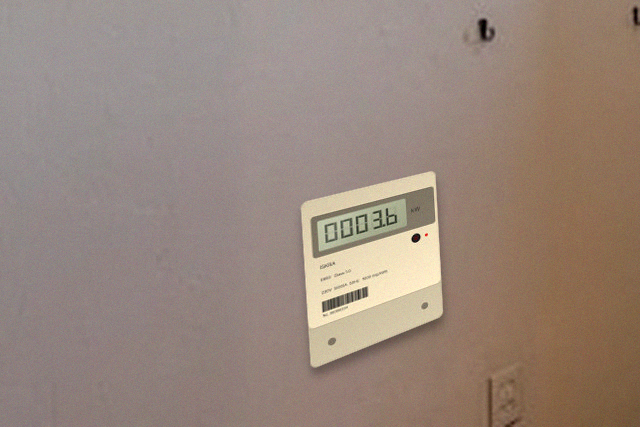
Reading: {"value": 3.6, "unit": "kW"}
